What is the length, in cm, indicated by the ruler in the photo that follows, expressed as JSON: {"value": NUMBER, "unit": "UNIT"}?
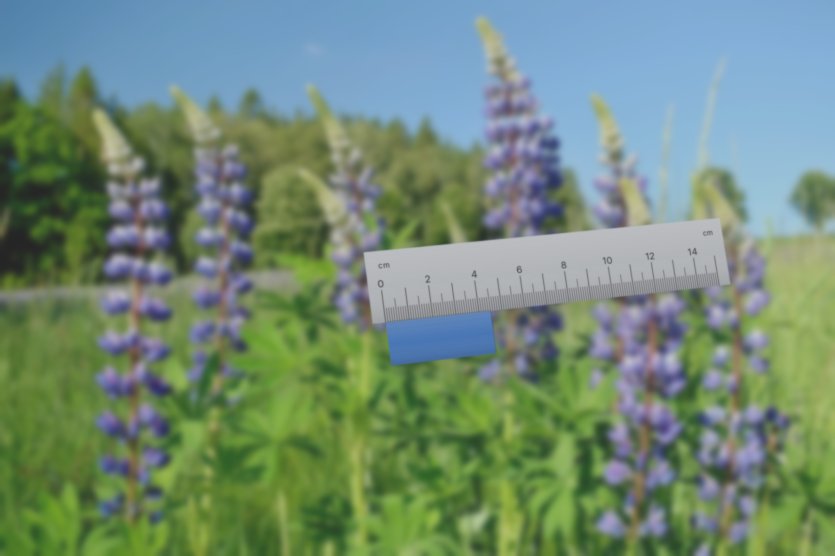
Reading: {"value": 4.5, "unit": "cm"}
